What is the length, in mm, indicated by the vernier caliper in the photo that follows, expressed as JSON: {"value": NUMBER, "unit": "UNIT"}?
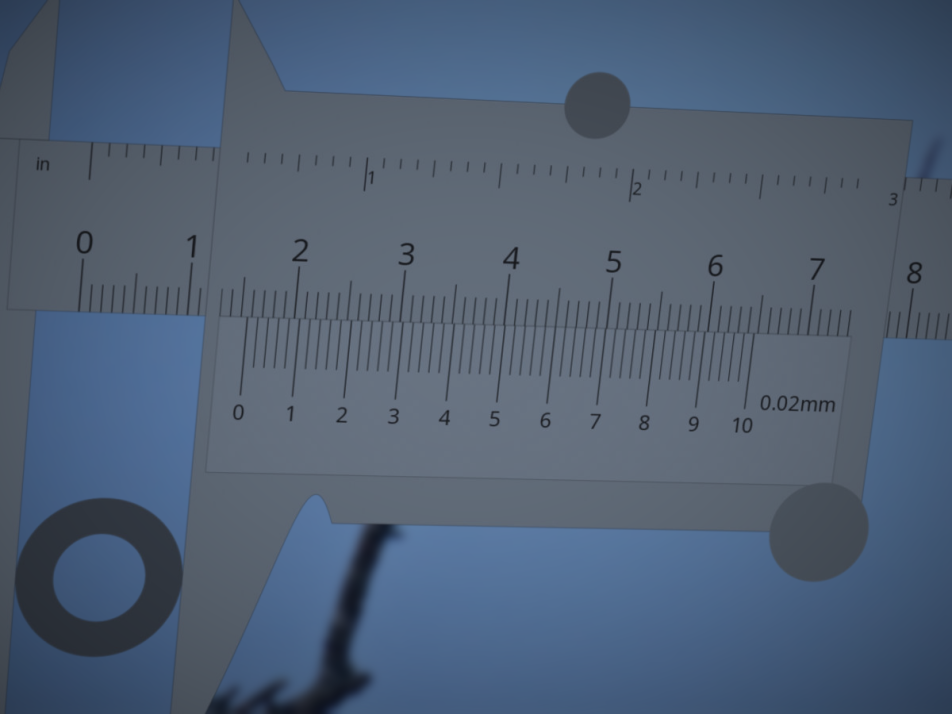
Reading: {"value": 15.6, "unit": "mm"}
